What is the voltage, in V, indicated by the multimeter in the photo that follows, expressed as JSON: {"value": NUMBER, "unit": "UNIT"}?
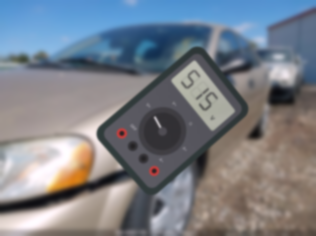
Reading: {"value": 515, "unit": "V"}
